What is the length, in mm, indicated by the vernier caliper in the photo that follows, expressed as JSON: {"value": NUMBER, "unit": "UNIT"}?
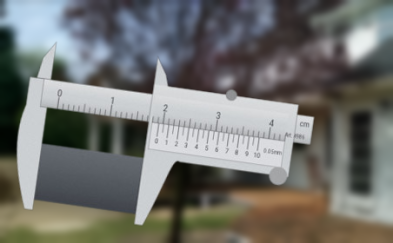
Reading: {"value": 19.2, "unit": "mm"}
